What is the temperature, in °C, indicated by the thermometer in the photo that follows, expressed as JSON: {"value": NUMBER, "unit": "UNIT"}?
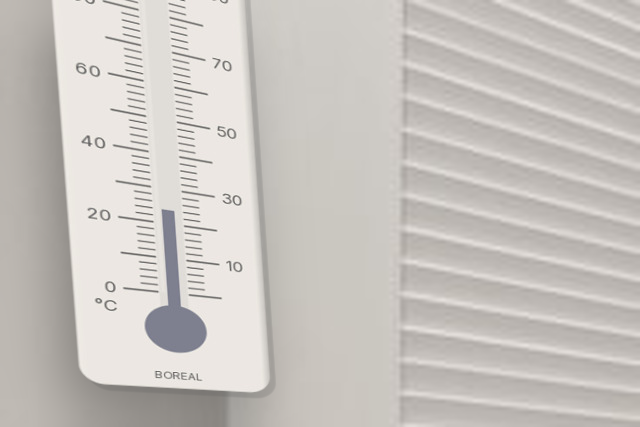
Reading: {"value": 24, "unit": "°C"}
